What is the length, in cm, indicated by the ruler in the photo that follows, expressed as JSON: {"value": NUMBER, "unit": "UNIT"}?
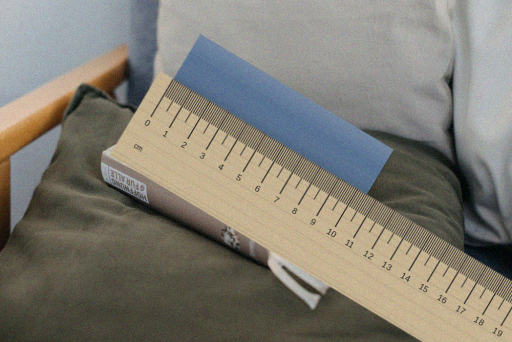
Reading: {"value": 10.5, "unit": "cm"}
